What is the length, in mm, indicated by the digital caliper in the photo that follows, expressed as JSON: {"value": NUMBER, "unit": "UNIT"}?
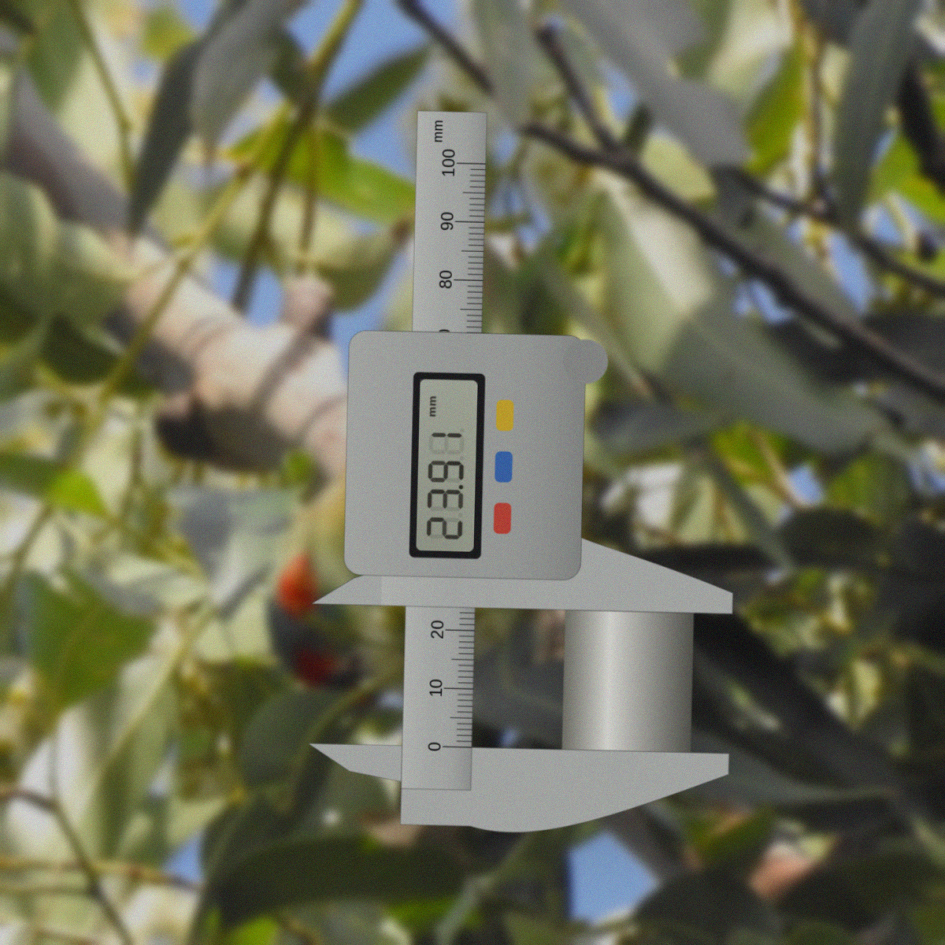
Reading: {"value": 23.91, "unit": "mm"}
